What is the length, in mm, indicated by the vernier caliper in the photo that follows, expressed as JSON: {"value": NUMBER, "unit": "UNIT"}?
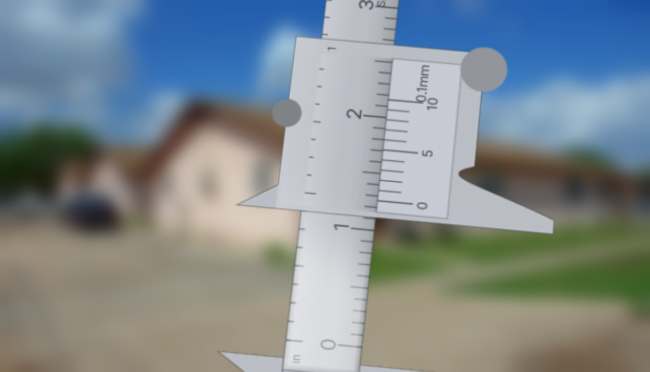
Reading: {"value": 12.6, "unit": "mm"}
